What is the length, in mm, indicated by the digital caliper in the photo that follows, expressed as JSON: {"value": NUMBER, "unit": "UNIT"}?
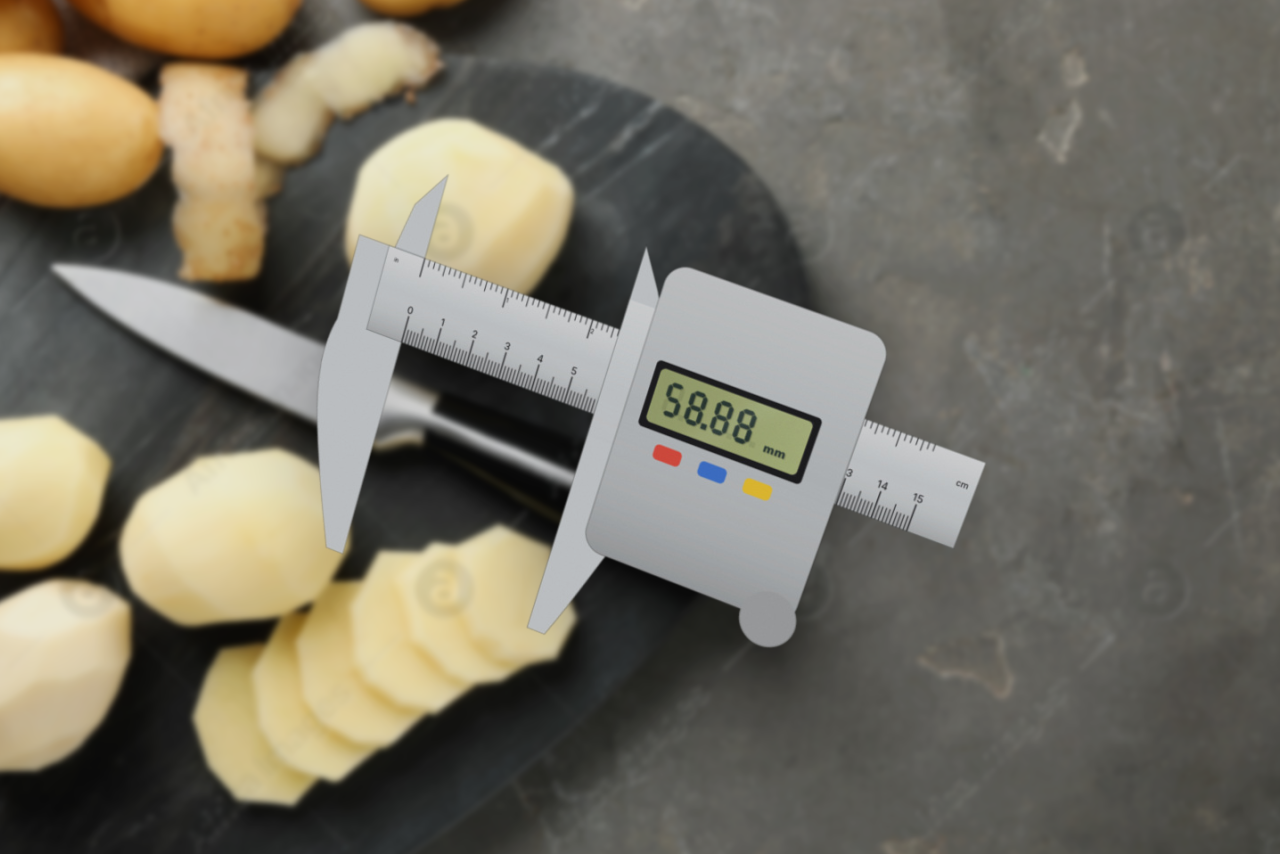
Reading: {"value": 58.88, "unit": "mm"}
